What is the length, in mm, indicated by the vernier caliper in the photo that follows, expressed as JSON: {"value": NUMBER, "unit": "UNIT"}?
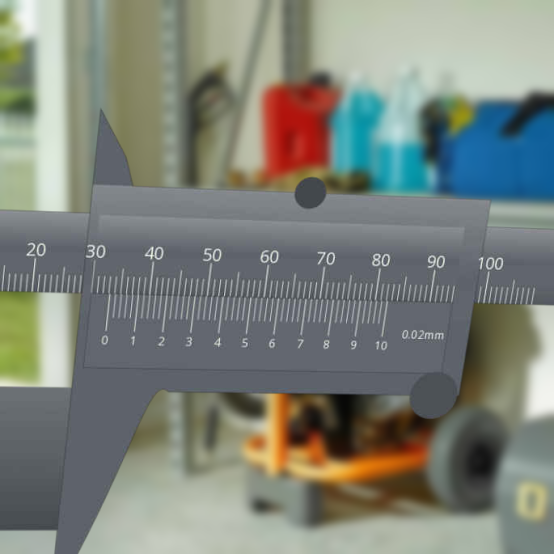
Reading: {"value": 33.2, "unit": "mm"}
